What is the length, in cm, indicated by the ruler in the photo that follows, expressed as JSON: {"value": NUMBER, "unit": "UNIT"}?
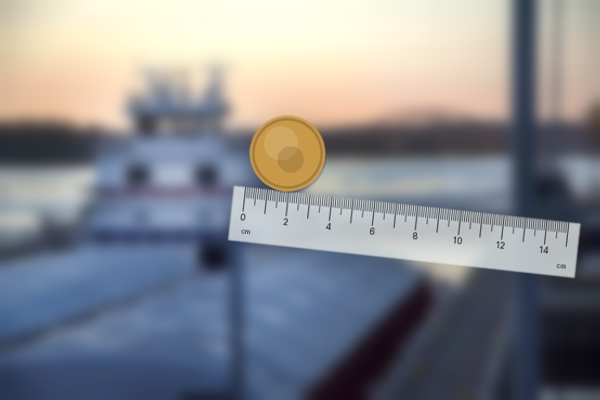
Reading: {"value": 3.5, "unit": "cm"}
